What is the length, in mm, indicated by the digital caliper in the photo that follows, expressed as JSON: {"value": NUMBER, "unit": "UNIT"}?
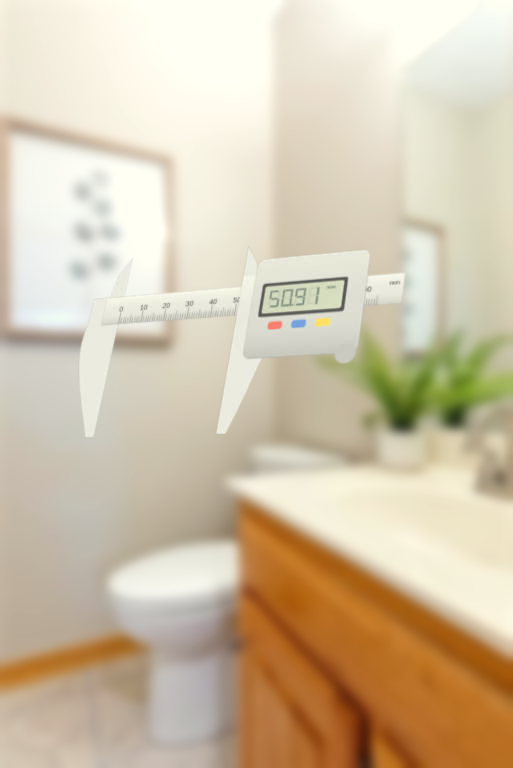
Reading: {"value": 50.91, "unit": "mm"}
